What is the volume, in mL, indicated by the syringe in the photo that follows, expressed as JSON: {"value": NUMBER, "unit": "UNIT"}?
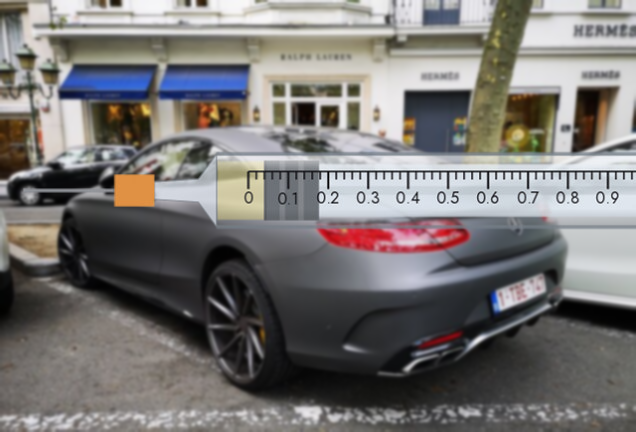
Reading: {"value": 0.04, "unit": "mL"}
